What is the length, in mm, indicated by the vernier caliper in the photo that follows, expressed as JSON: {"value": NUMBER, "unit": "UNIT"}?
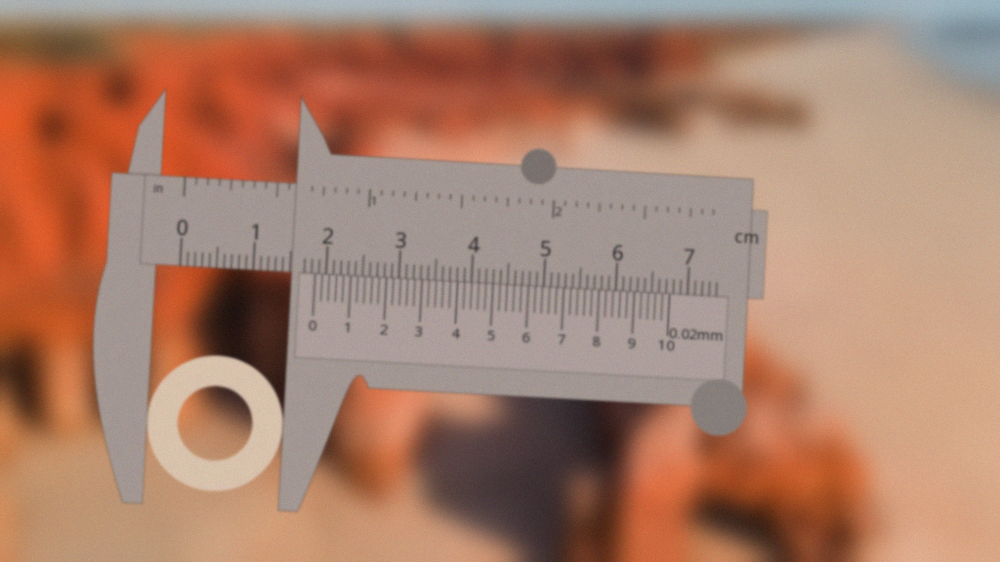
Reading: {"value": 18.5, "unit": "mm"}
